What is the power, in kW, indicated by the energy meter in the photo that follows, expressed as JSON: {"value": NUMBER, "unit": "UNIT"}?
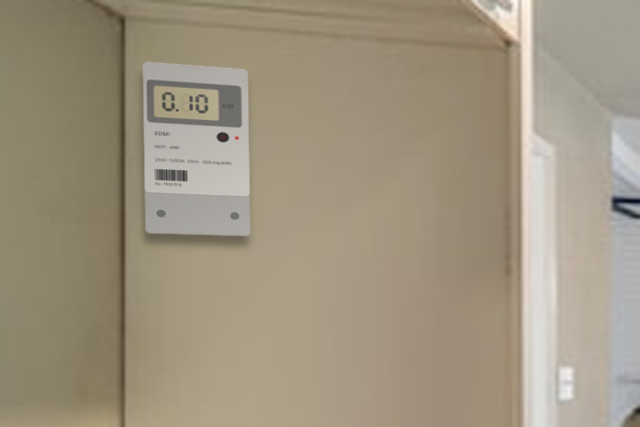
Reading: {"value": 0.10, "unit": "kW"}
